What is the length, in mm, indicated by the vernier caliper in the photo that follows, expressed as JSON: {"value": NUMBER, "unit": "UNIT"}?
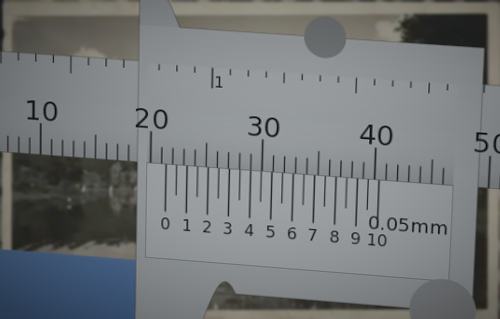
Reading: {"value": 21.4, "unit": "mm"}
